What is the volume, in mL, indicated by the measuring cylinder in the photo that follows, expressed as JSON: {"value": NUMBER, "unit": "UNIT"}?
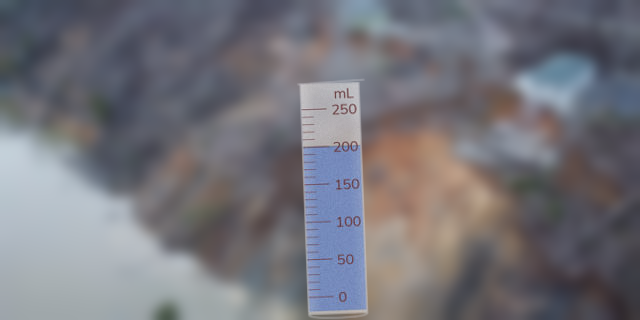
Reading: {"value": 200, "unit": "mL"}
